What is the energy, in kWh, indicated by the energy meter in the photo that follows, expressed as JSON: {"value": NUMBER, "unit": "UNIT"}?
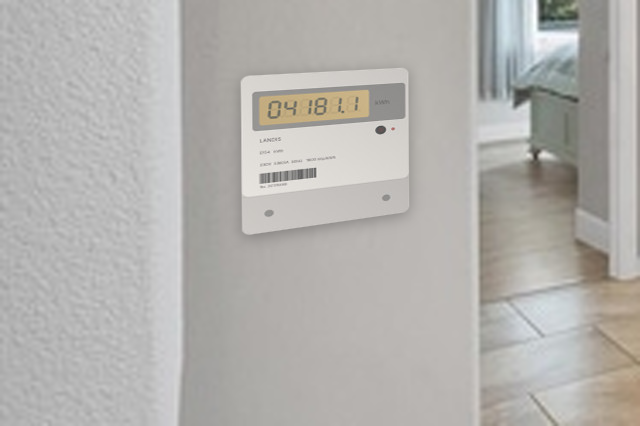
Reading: {"value": 4181.1, "unit": "kWh"}
